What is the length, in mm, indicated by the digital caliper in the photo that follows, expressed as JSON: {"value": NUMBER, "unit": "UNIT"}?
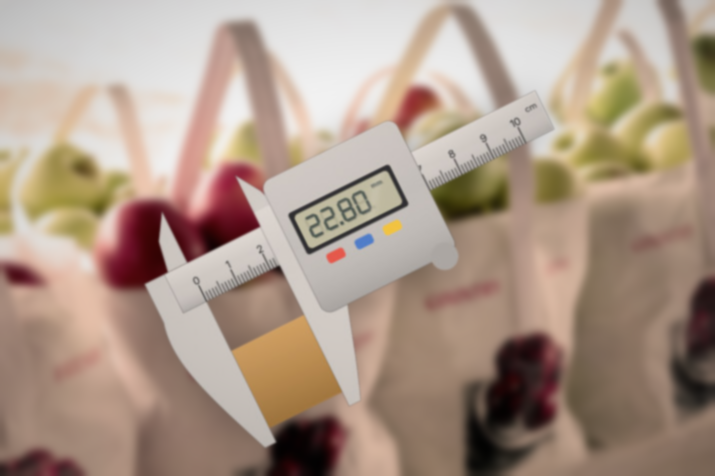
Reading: {"value": 22.80, "unit": "mm"}
